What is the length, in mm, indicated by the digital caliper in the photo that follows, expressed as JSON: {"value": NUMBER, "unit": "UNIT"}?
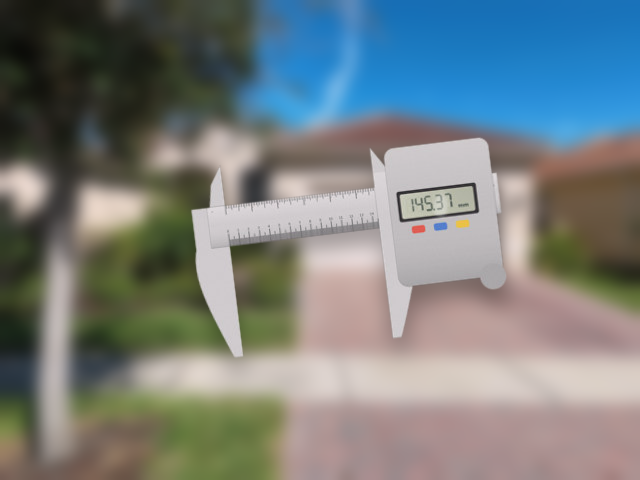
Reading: {"value": 145.37, "unit": "mm"}
